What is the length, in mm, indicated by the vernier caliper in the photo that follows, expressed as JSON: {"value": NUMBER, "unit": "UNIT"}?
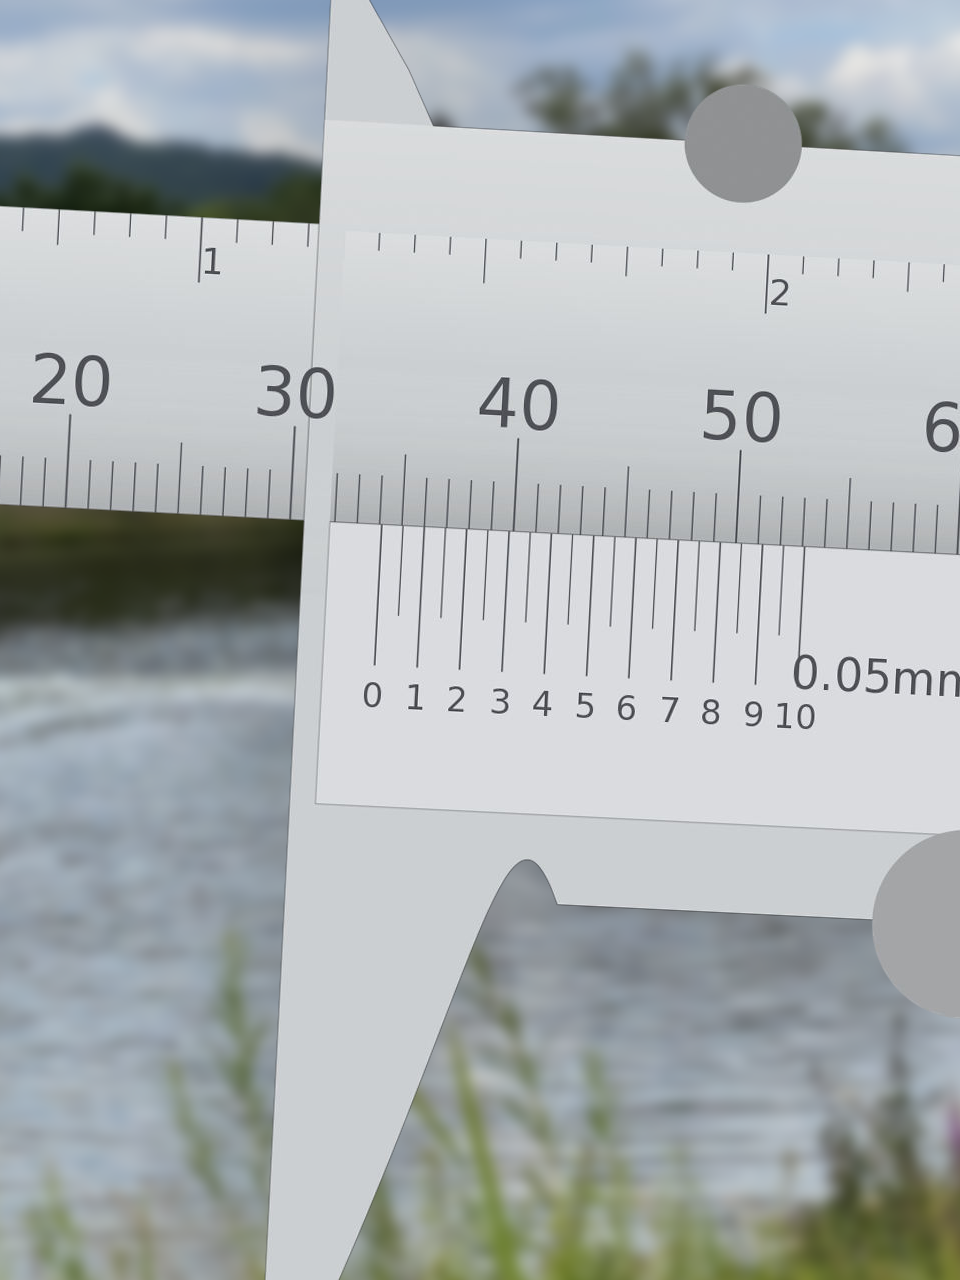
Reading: {"value": 34.1, "unit": "mm"}
